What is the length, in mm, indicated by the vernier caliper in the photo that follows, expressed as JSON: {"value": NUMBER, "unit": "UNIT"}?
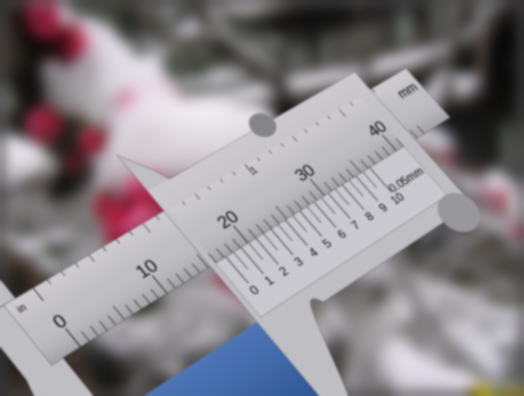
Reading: {"value": 17.2, "unit": "mm"}
